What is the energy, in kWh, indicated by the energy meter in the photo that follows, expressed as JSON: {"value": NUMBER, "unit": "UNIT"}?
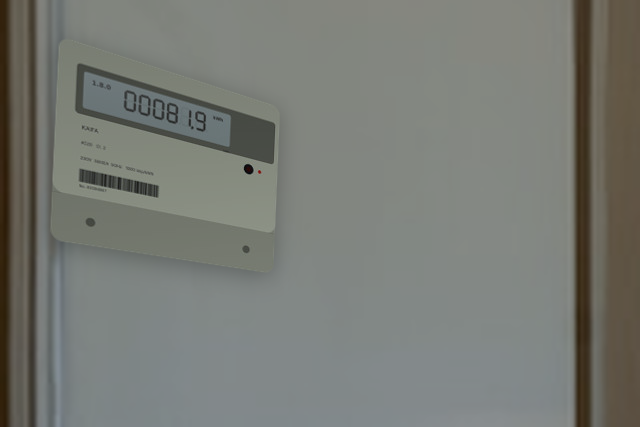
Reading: {"value": 81.9, "unit": "kWh"}
